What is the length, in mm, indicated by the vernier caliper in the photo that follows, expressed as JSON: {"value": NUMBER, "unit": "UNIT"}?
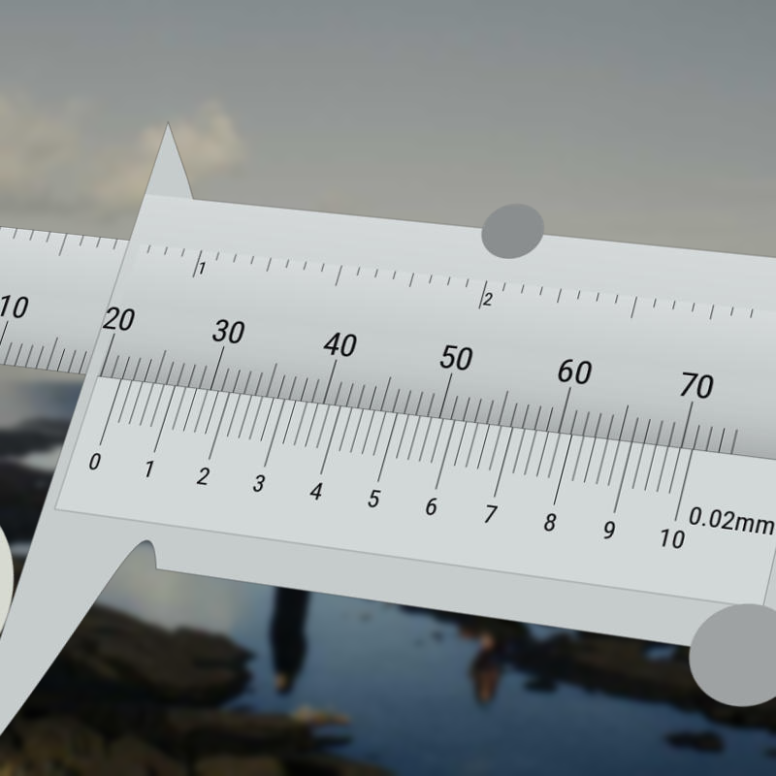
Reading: {"value": 21.9, "unit": "mm"}
